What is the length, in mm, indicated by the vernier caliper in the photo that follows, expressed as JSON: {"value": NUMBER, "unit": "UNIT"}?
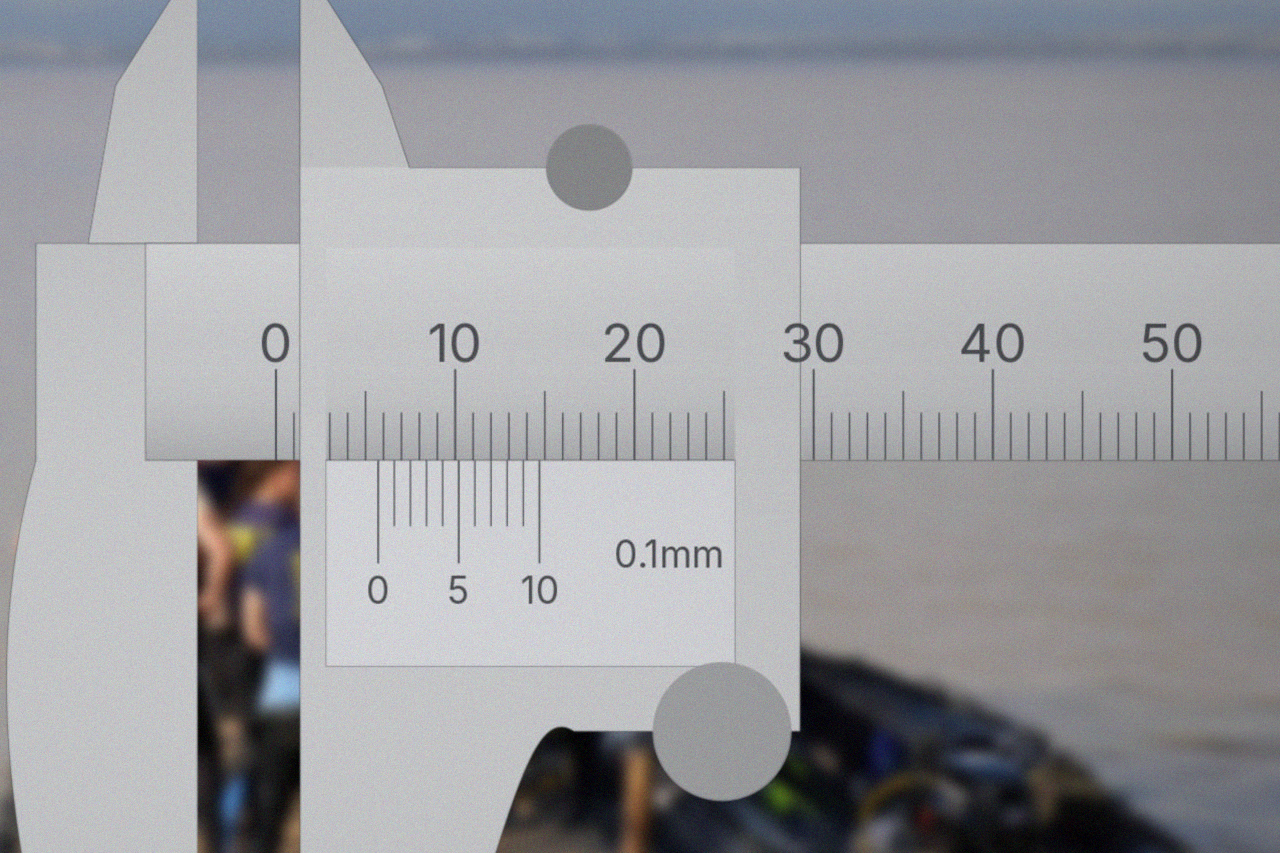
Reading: {"value": 5.7, "unit": "mm"}
